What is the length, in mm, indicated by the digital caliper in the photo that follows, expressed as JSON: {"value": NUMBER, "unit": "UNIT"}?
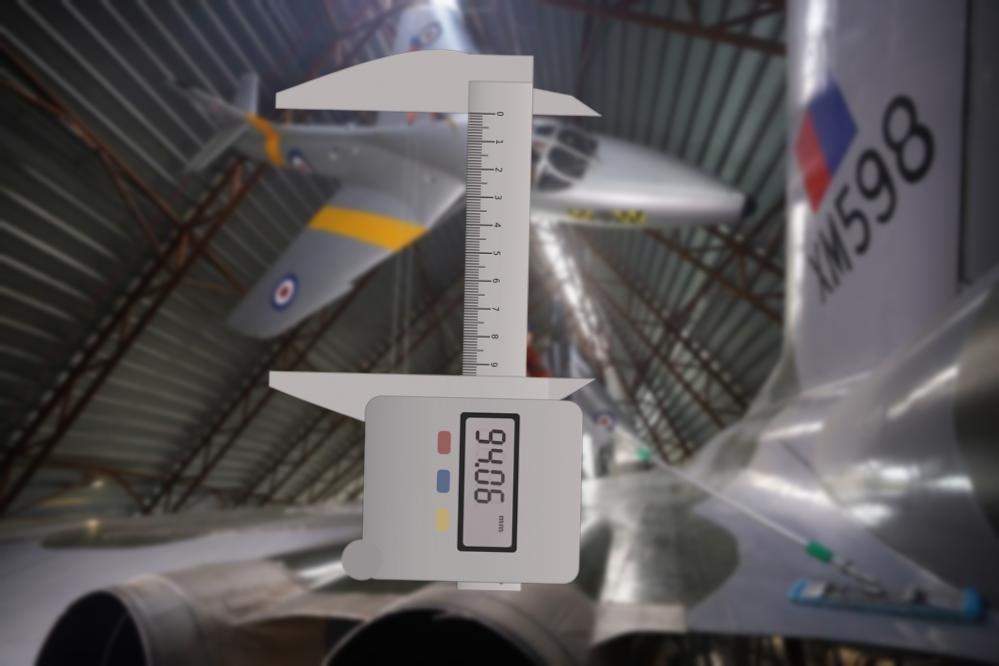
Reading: {"value": 94.06, "unit": "mm"}
